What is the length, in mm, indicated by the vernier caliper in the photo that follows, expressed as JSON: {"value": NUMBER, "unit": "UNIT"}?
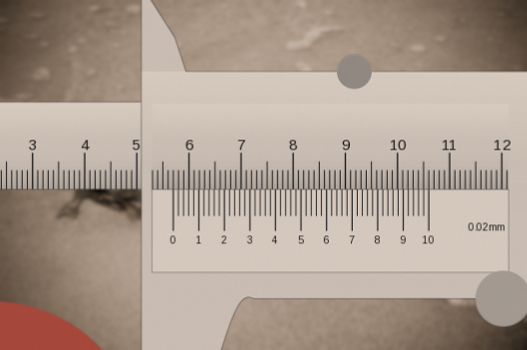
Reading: {"value": 57.0, "unit": "mm"}
